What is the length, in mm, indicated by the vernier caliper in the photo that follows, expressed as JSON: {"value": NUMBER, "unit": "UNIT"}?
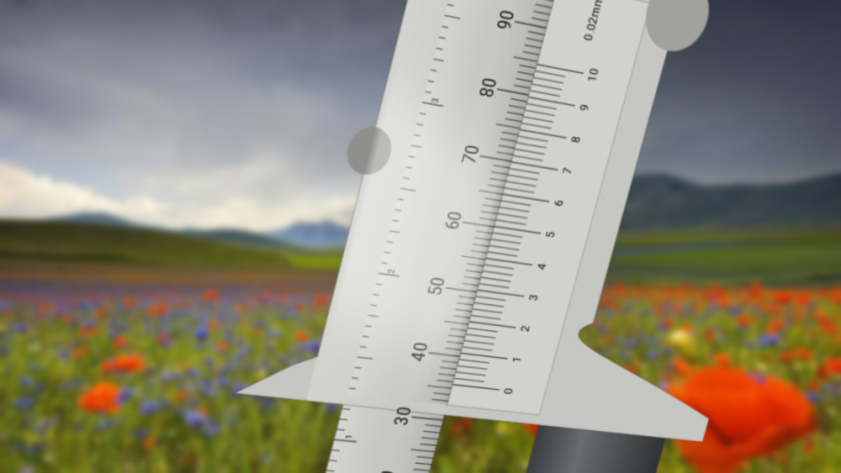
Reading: {"value": 35.6, "unit": "mm"}
